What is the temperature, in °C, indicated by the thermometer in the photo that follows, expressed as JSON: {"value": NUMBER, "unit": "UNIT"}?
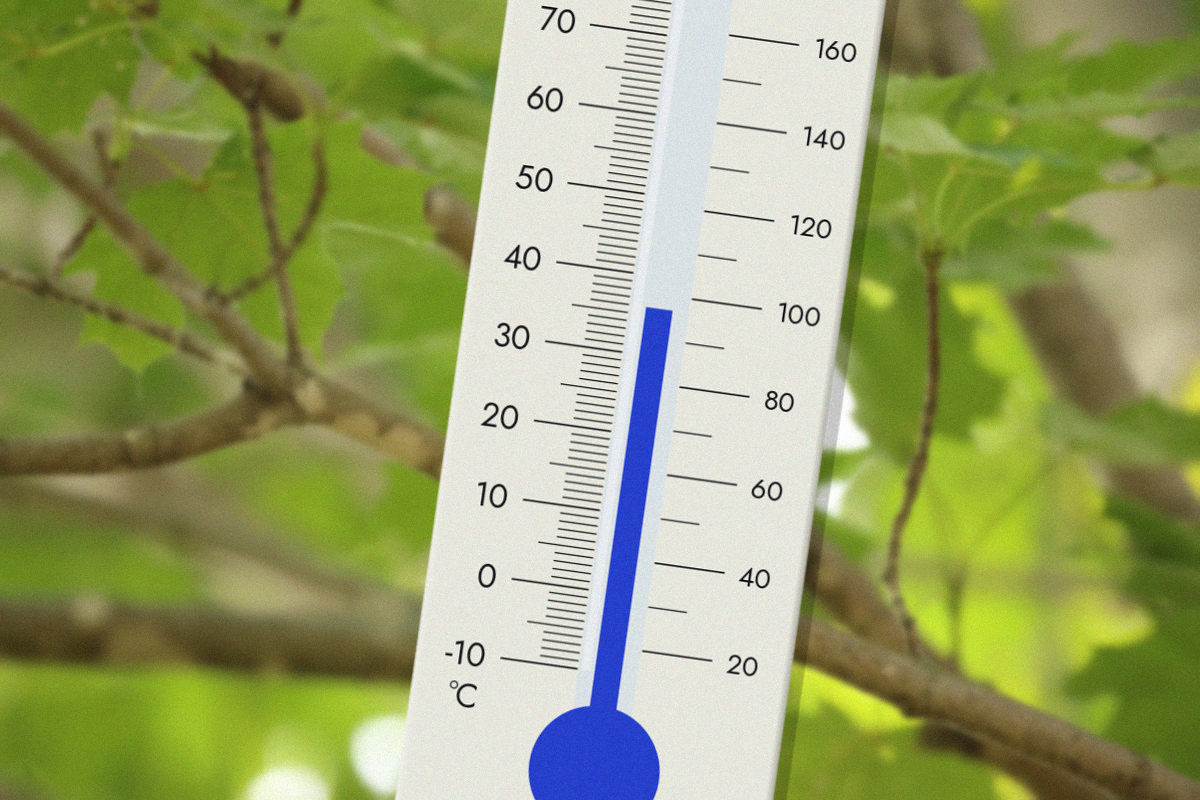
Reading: {"value": 36, "unit": "°C"}
